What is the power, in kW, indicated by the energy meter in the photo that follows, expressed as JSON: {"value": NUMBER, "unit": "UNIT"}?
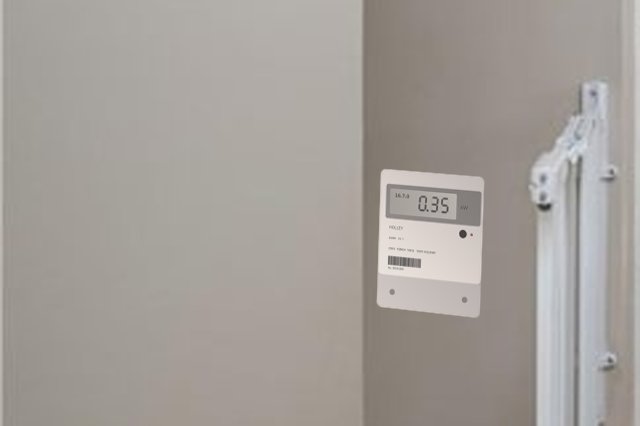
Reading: {"value": 0.35, "unit": "kW"}
